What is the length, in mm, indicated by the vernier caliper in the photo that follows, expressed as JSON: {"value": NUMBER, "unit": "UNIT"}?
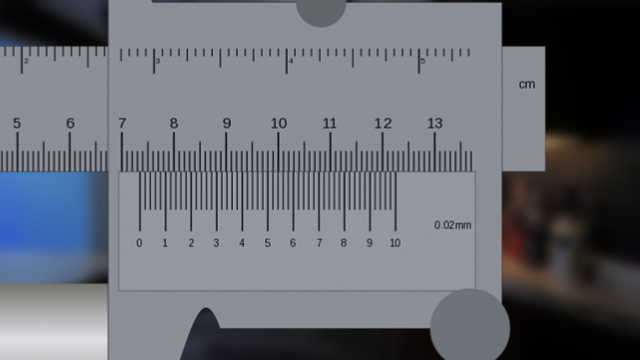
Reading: {"value": 73.5, "unit": "mm"}
